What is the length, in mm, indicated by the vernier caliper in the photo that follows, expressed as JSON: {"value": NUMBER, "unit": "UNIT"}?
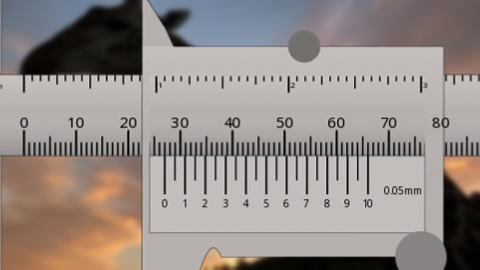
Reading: {"value": 27.0, "unit": "mm"}
